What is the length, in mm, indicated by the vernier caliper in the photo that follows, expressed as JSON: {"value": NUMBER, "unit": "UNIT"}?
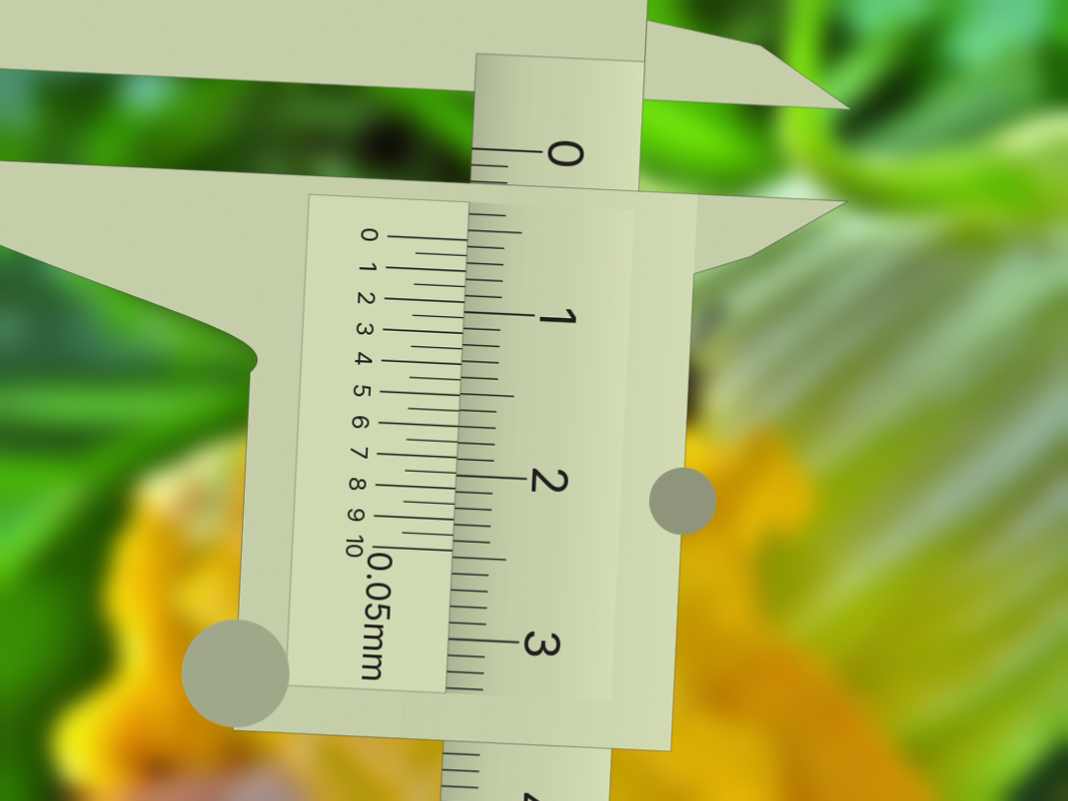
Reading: {"value": 5.6, "unit": "mm"}
